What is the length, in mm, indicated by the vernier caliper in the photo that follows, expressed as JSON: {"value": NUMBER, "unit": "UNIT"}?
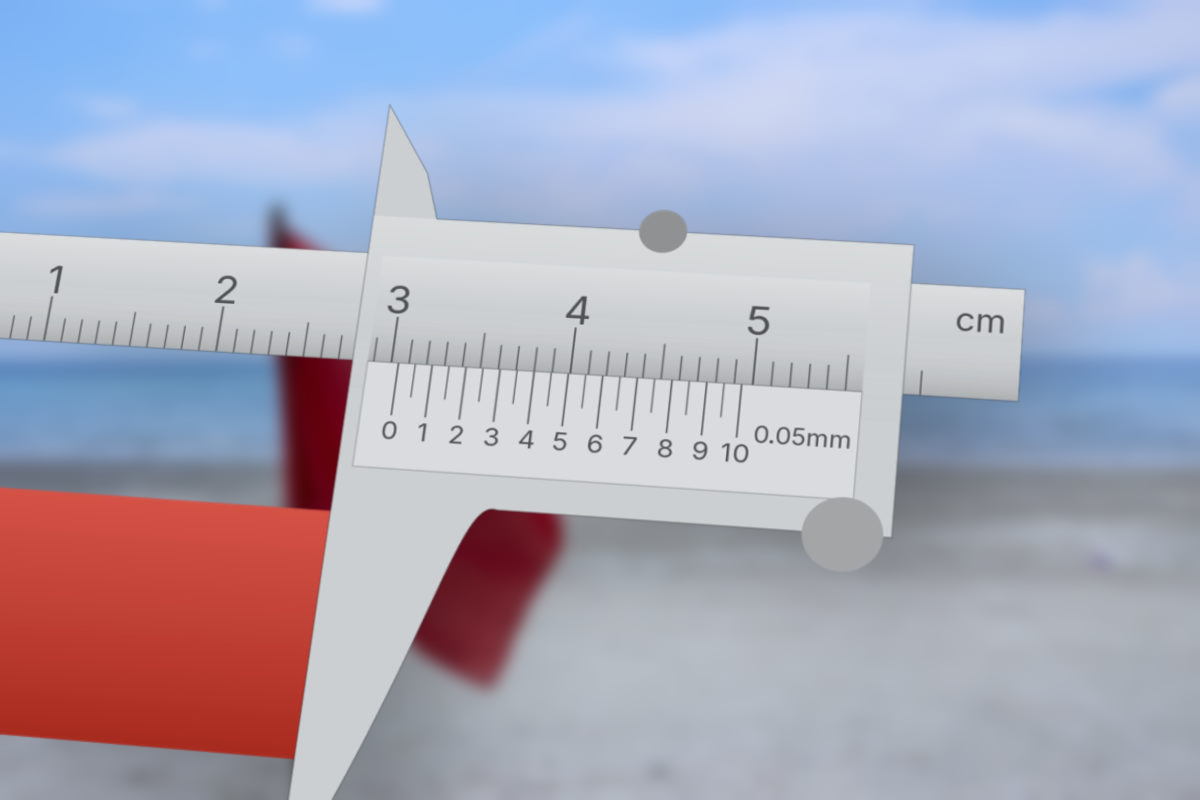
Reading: {"value": 30.4, "unit": "mm"}
